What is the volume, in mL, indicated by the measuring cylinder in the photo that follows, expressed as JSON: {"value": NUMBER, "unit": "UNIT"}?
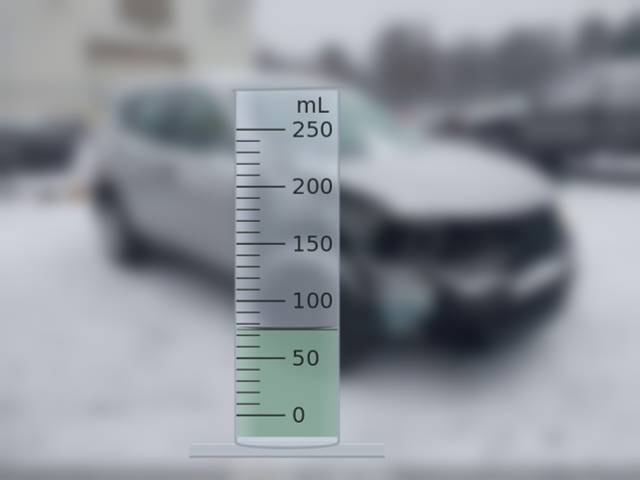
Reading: {"value": 75, "unit": "mL"}
